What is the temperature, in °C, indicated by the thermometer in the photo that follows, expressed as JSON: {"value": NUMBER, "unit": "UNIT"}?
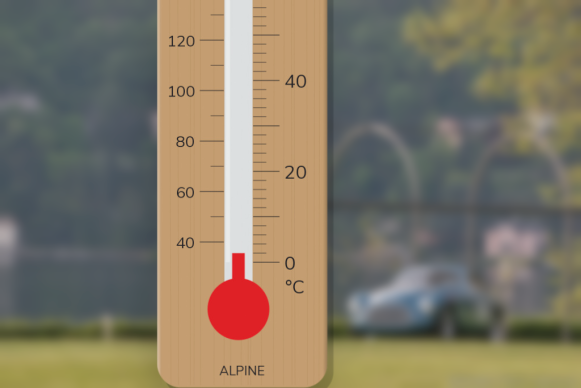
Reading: {"value": 2, "unit": "°C"}
